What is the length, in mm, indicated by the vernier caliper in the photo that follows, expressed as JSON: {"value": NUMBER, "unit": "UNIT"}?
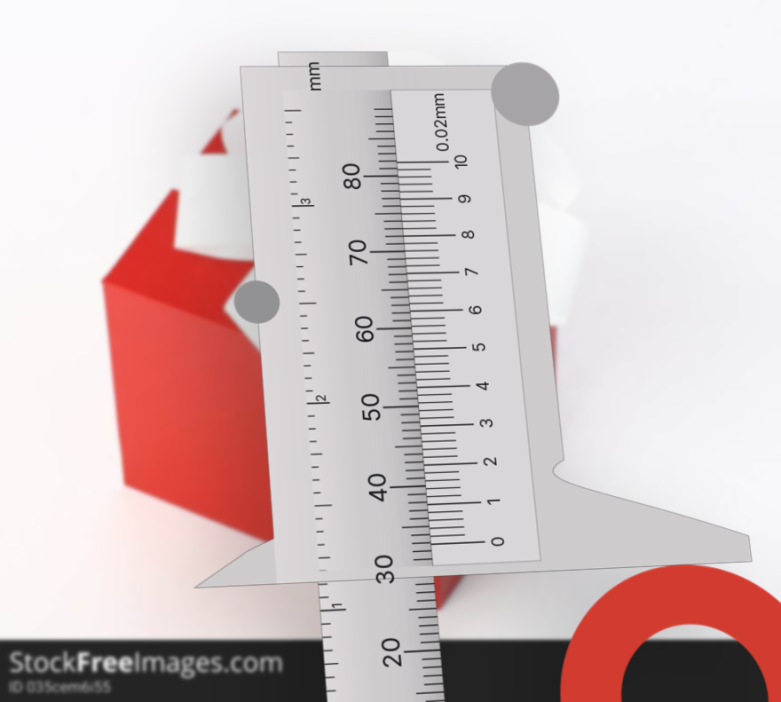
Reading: {"value": 32.8, "unit": "mm"}
